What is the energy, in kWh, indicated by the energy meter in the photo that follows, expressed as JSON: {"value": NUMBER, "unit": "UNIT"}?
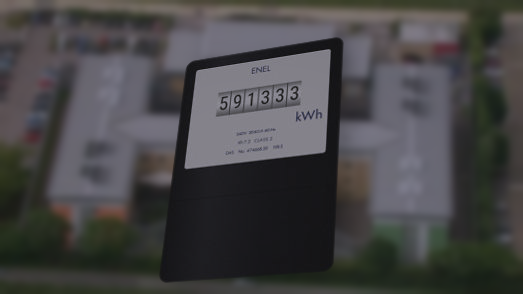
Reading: {"value": 591333, "unit": "kWh"}
